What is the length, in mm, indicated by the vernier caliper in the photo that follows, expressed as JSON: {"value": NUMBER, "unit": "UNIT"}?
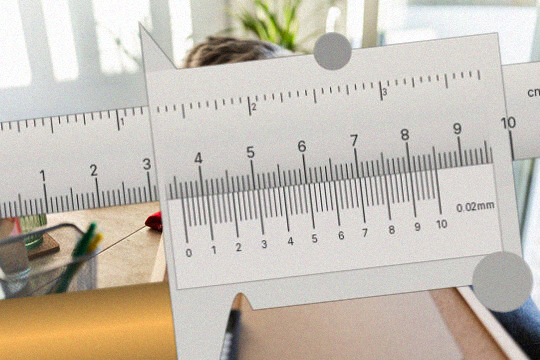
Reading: {"value": 36.0, "unit": "mm"}
